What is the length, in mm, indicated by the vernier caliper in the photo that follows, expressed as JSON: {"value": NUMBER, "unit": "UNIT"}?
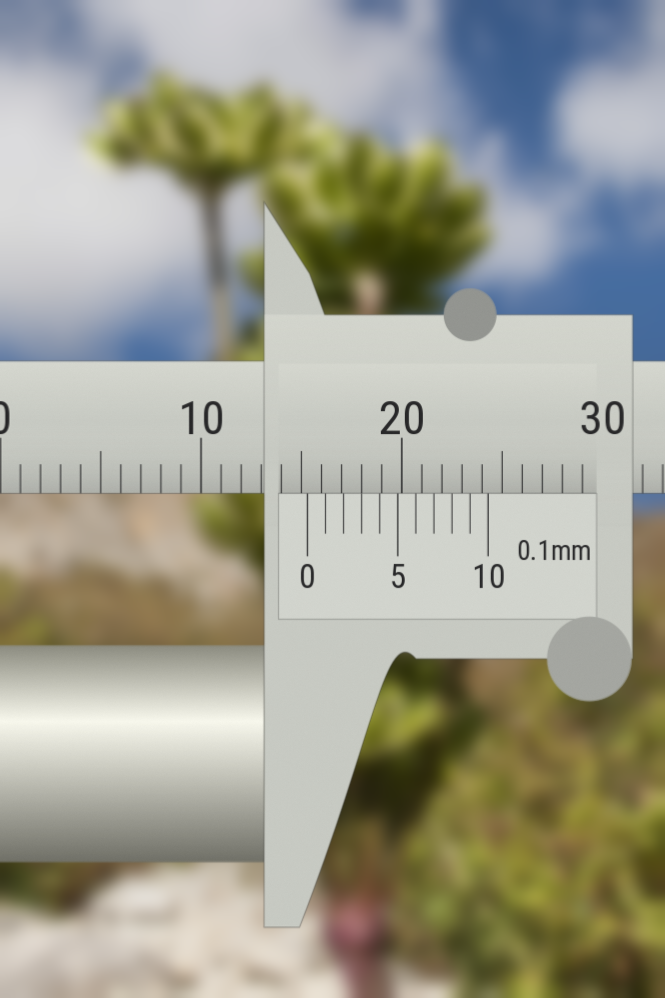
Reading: {"value": 15.3, "unit": "mm"}
